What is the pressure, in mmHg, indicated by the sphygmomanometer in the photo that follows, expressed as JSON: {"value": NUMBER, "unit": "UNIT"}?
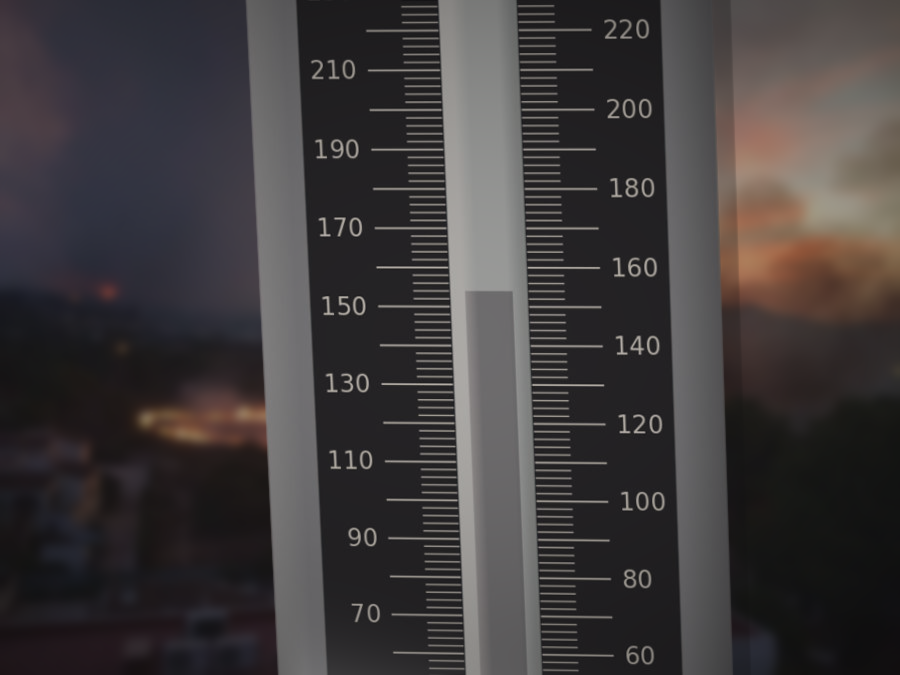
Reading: {"value": 154, "unit": "mmHg"}
